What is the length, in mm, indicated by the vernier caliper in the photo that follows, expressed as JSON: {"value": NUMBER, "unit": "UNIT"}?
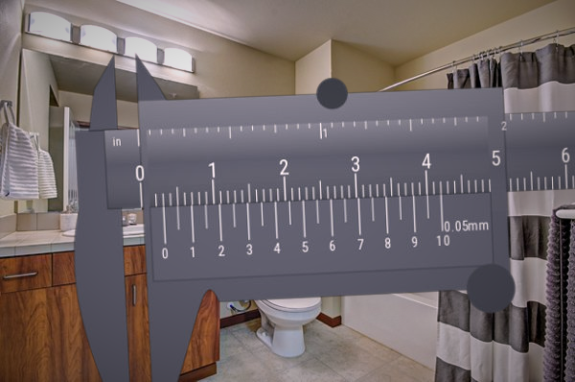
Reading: {"value": 3.0, "unit": "mm"}
